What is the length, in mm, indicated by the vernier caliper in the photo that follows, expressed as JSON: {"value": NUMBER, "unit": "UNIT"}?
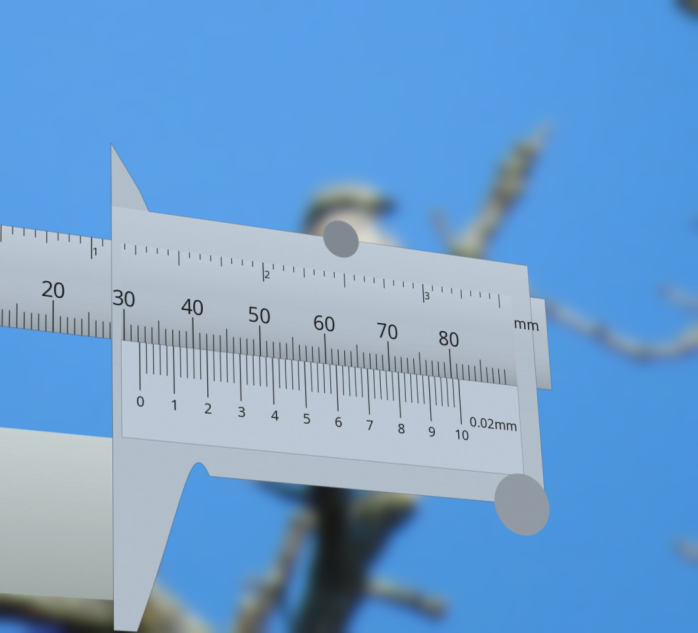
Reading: {"value": 32.2, "unit": "mm"}
